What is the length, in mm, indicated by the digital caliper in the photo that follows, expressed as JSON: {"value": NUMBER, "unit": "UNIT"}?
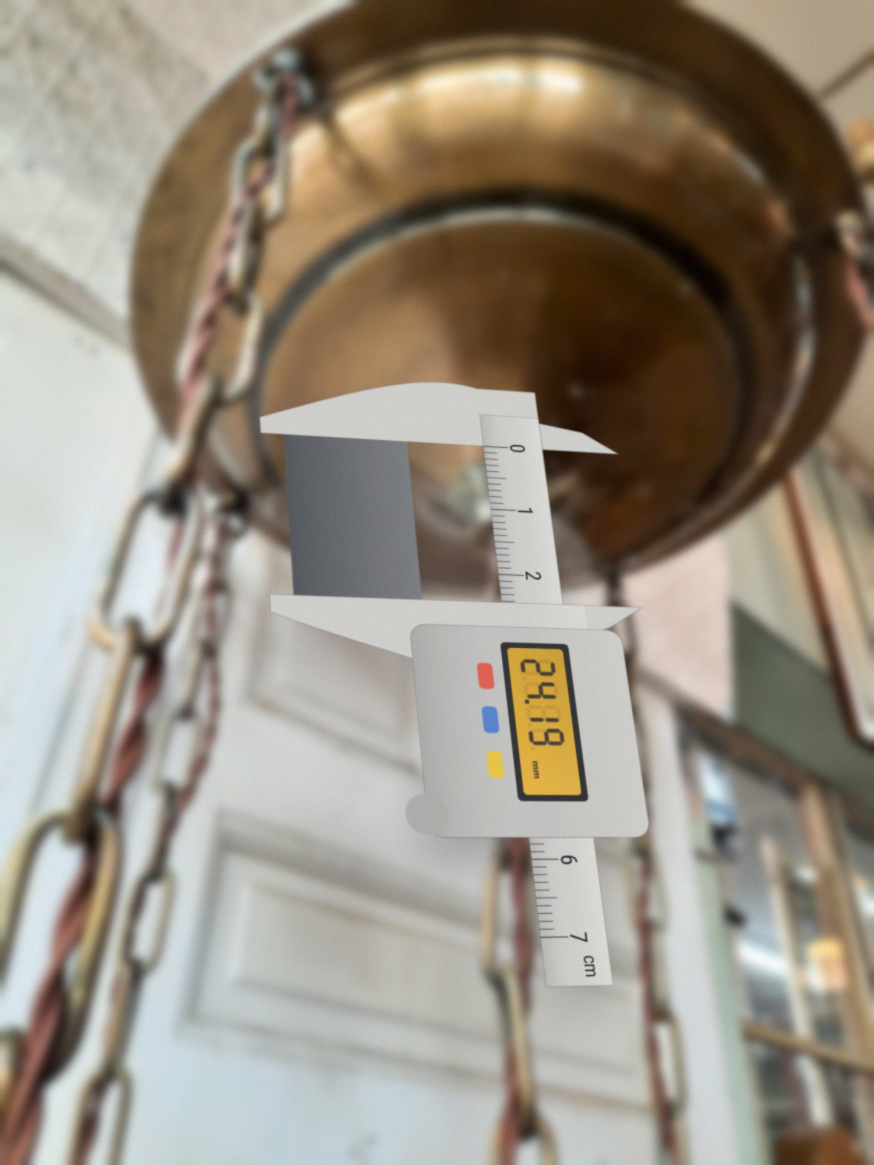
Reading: {"value": 24.19, "unit": "mm"}
